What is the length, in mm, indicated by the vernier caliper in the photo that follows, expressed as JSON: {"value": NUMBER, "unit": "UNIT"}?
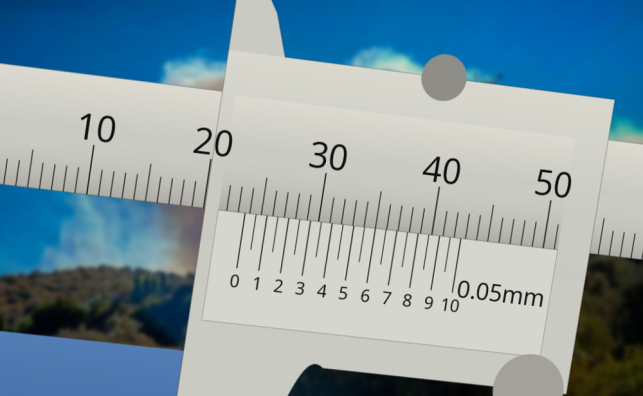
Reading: {"value": 23.6, "unit": "mm"}
